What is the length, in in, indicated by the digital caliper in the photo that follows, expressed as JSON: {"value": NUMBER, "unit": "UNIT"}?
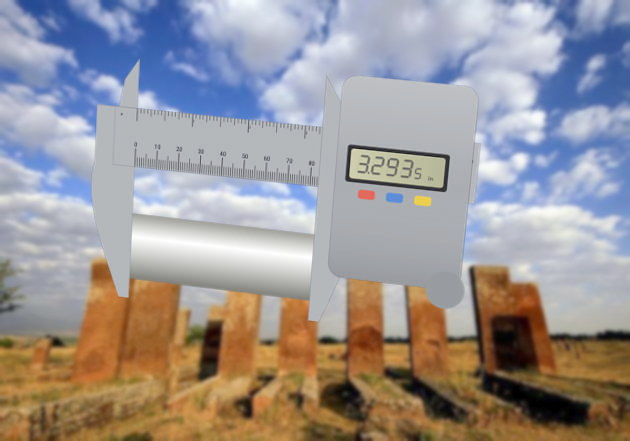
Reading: {"value": 3.2935, "unit": "in"}
